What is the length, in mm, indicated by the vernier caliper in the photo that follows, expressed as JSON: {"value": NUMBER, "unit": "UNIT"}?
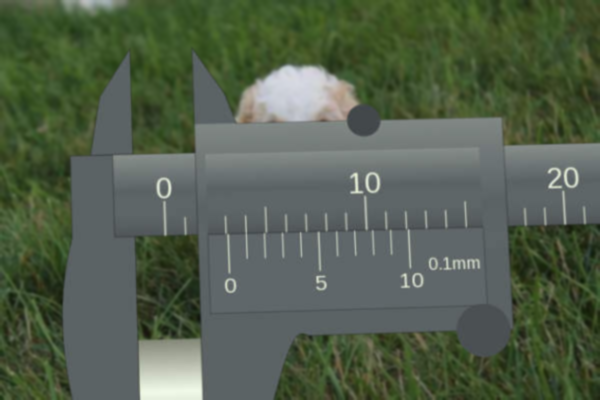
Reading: {"value": 3.1, "unit": "mm"}
